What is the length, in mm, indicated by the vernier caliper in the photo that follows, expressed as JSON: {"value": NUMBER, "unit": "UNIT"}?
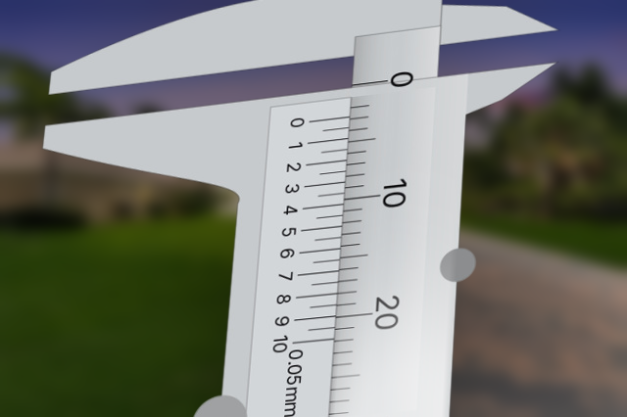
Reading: {"value": 2.8, "unit": "mm"}
